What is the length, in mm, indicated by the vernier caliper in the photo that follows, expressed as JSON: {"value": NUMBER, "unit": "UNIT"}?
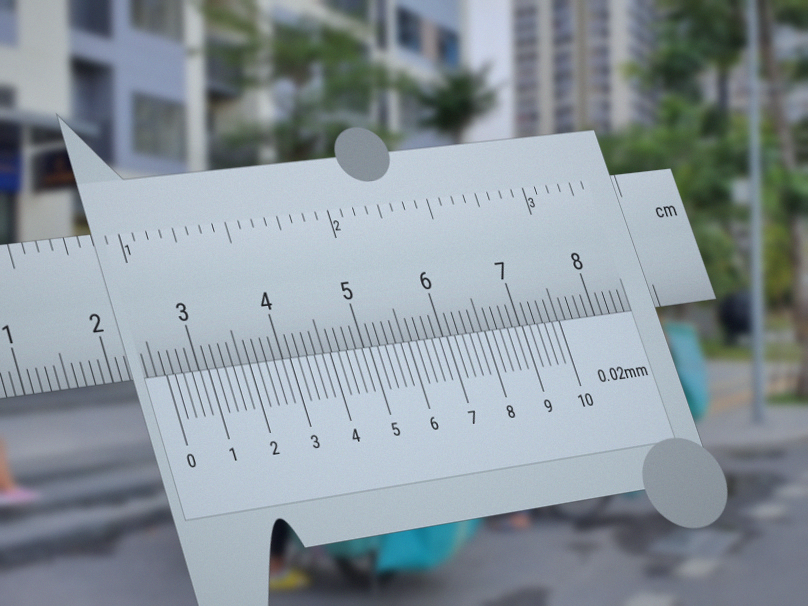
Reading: {"value": 26.2, "unit": "mm"}
